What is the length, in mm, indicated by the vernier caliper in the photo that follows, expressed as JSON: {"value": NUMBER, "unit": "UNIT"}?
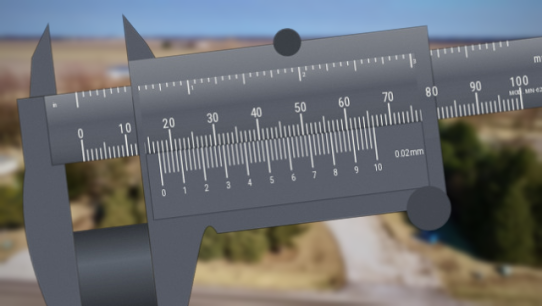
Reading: {"value": 17.0, "unit": "mm"}
